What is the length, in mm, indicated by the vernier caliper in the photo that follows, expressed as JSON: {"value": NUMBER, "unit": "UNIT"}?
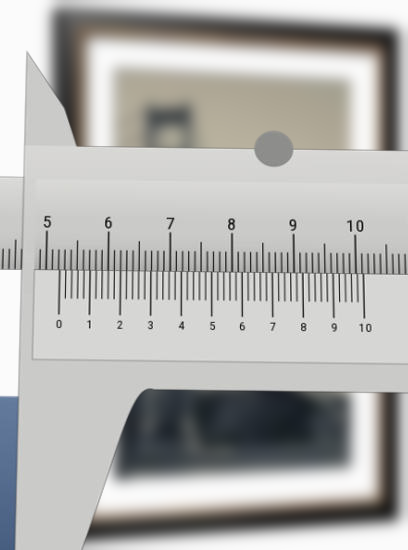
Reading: {"value": 52.2, "unit": "mm"}
